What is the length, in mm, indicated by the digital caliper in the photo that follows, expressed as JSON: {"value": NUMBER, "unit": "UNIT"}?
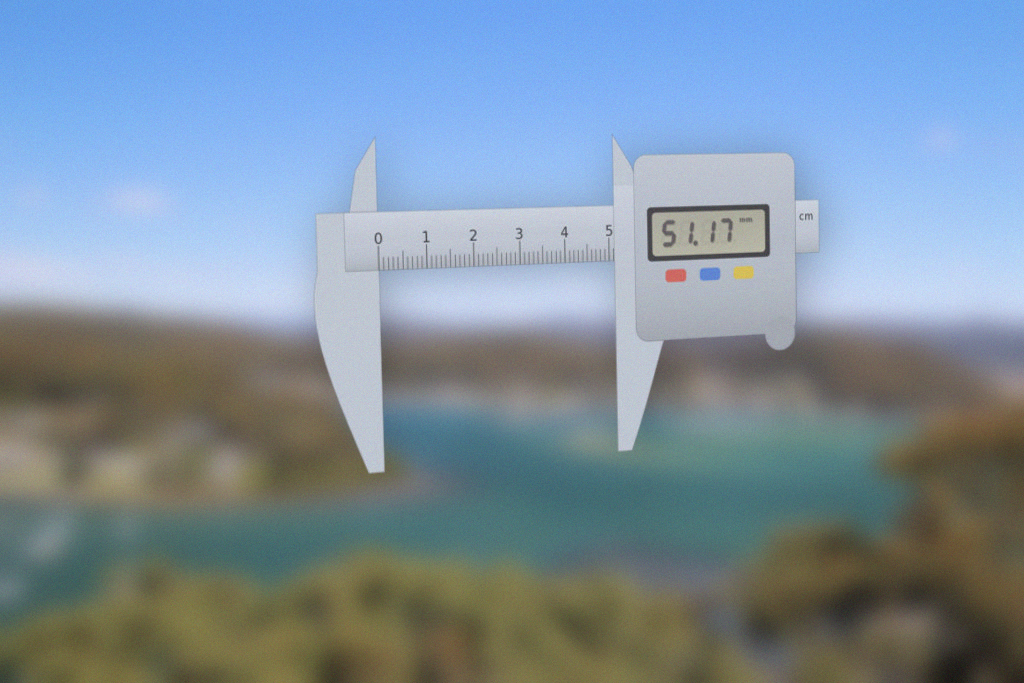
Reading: {"value": 51.17, "unit": "mm"}
